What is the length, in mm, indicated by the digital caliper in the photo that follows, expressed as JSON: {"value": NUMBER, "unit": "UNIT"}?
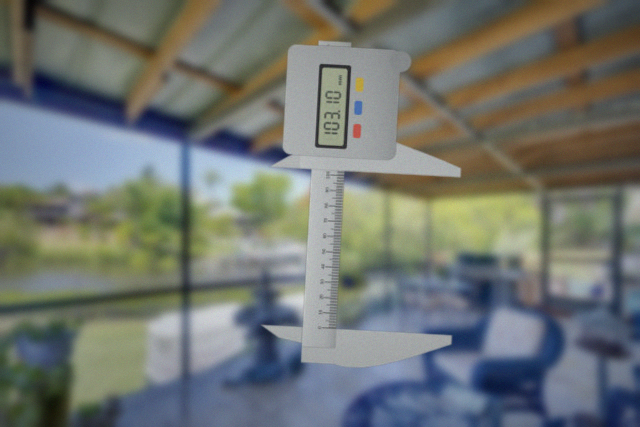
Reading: {"value": 103.10, "unit": "mm"}
